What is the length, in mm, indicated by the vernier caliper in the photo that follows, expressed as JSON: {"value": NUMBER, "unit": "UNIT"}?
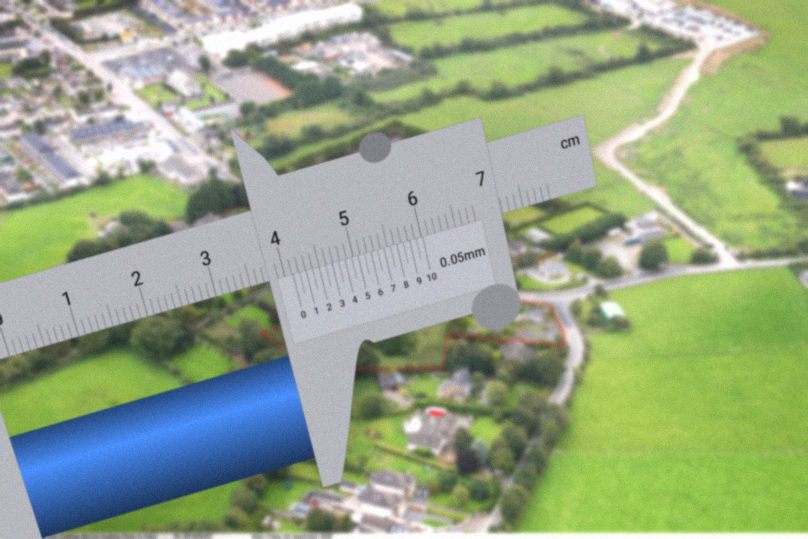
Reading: {"value": 41.2, "unit": "mm"}
